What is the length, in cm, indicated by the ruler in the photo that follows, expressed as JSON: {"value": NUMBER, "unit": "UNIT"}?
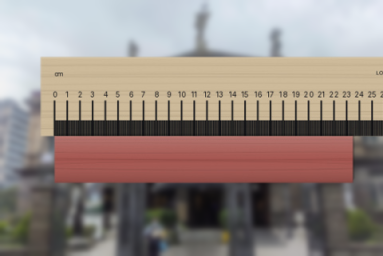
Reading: {"value": 23.5, "unit": "cm"}
